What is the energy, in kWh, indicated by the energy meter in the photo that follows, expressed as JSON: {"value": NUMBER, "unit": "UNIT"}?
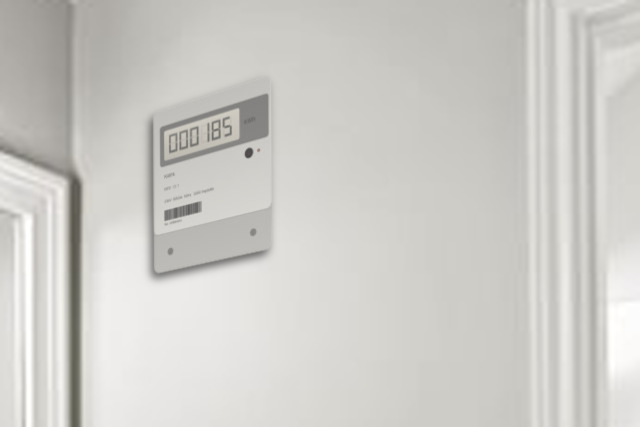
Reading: {"value": 185, "unit": "kWh"}
